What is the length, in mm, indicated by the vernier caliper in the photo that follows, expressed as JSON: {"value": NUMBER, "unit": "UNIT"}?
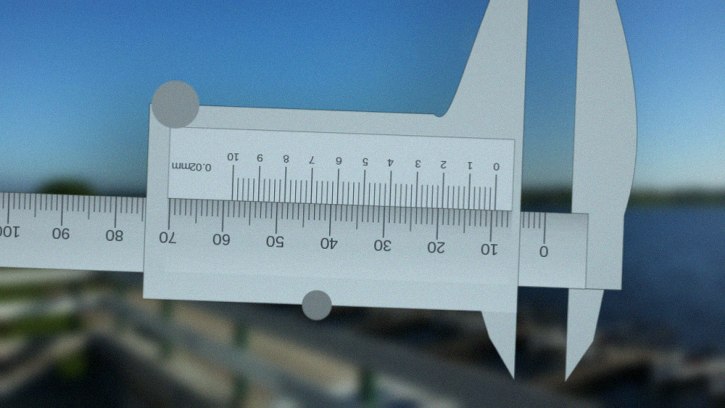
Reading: {"value": 9.4, "unit": "mm"}
